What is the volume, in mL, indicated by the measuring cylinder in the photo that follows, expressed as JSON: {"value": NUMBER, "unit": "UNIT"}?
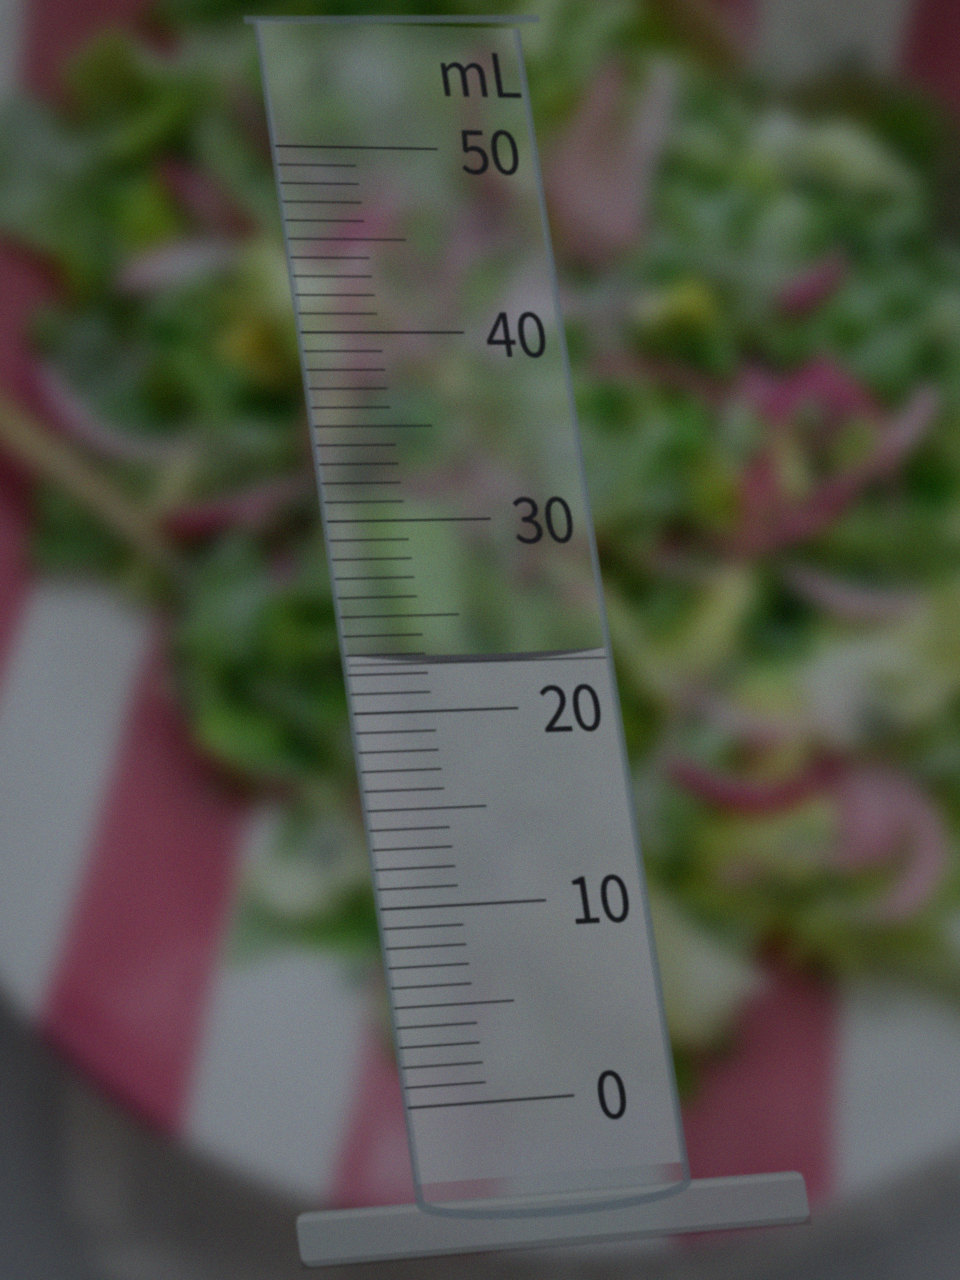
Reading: {"value": 22.5, "unit": "mL"}
